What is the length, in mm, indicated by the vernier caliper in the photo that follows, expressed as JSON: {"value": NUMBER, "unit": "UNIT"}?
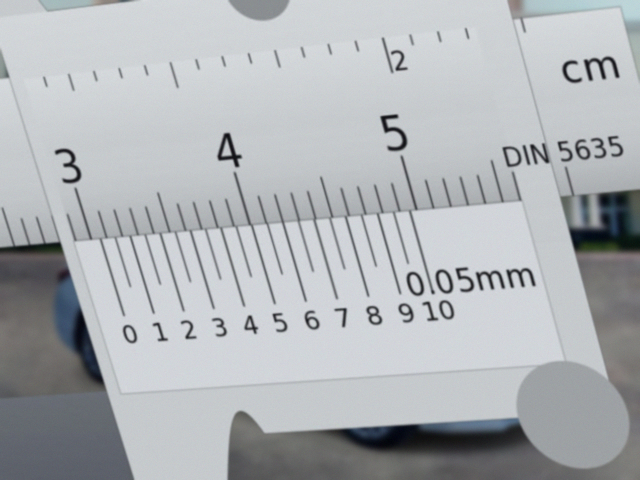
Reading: {"value": 30.6, "unit": "mm"}
